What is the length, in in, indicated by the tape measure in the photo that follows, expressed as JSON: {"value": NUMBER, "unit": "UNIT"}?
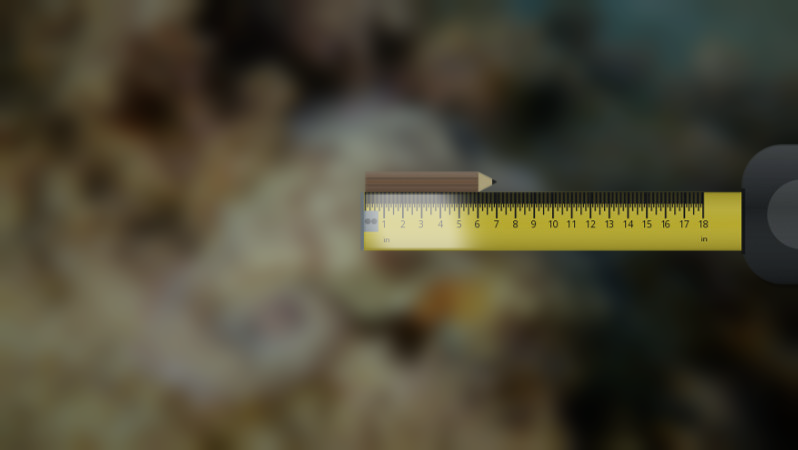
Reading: {"value": 7, "unit": "in"}
